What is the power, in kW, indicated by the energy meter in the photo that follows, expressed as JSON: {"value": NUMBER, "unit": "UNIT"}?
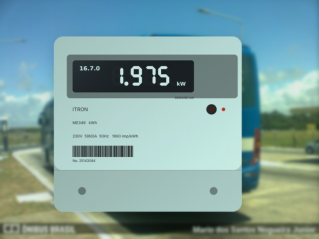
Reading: {"value": 1.975, "unit": "kW"}
